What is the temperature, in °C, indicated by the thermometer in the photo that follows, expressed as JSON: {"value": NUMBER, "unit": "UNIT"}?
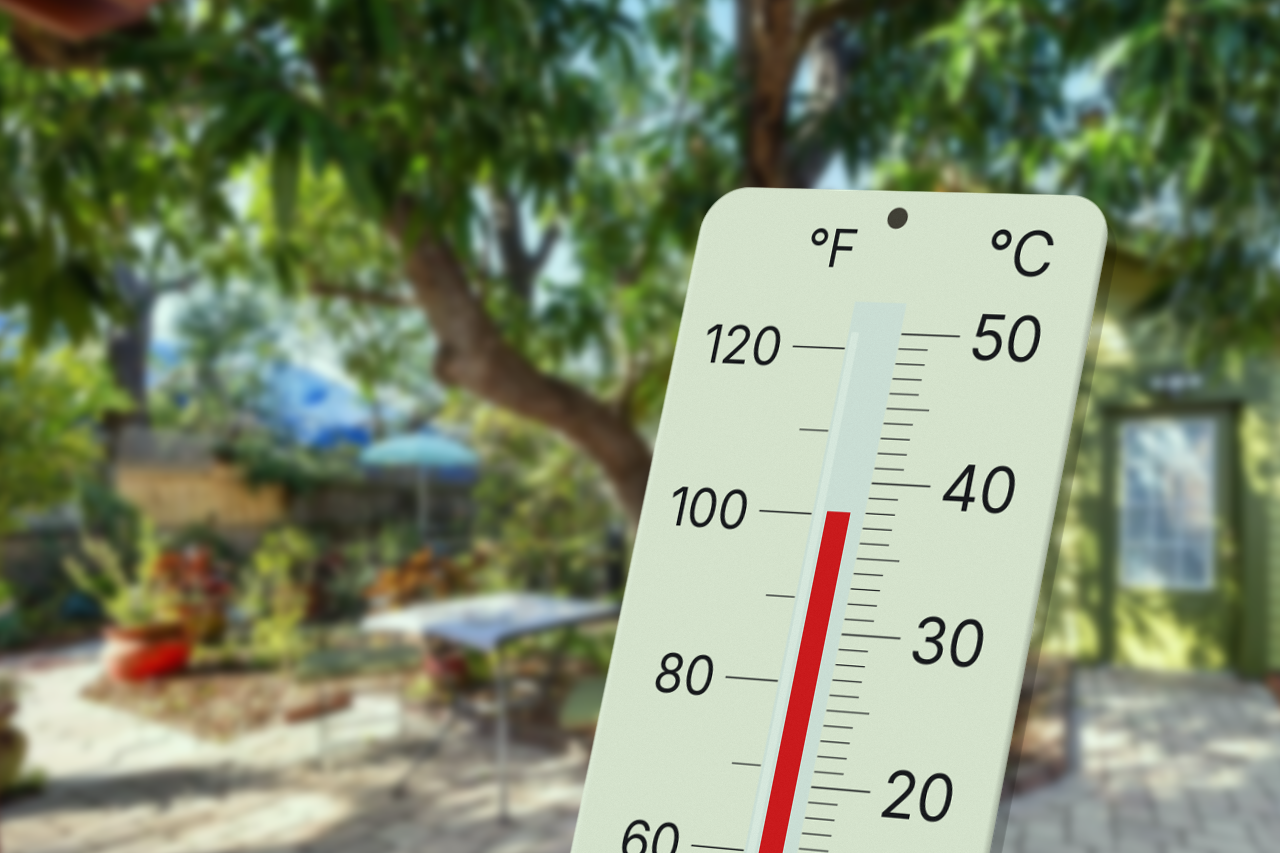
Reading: {"value": 38, "unit": "°C"}
